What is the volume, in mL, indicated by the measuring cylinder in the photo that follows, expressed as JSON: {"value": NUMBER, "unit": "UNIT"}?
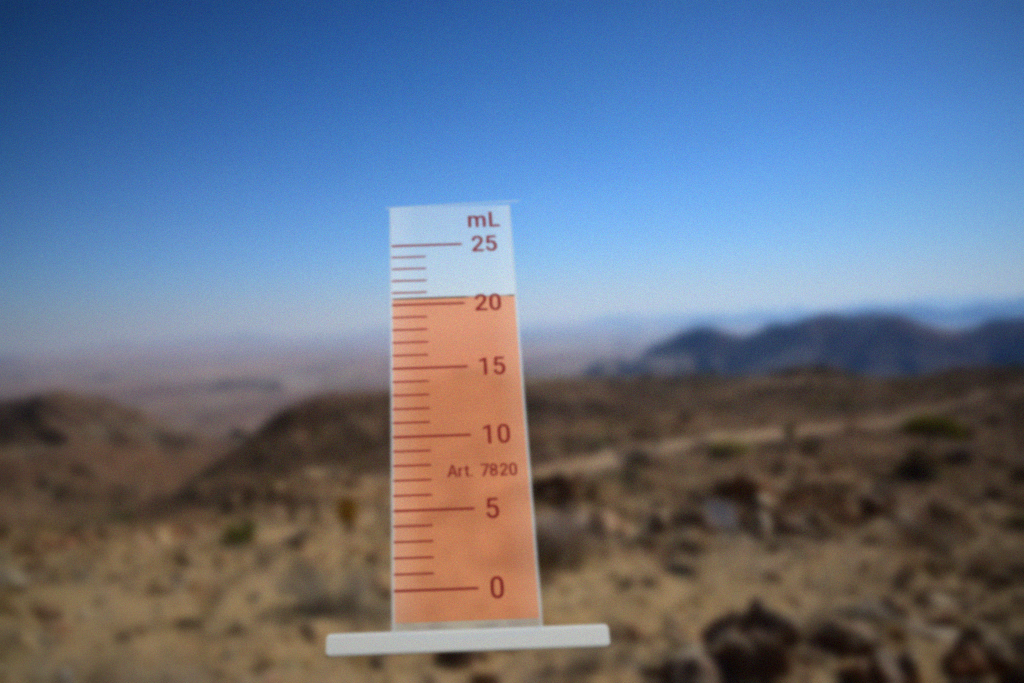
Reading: {"value": 20.5, "unit": "mL"}
